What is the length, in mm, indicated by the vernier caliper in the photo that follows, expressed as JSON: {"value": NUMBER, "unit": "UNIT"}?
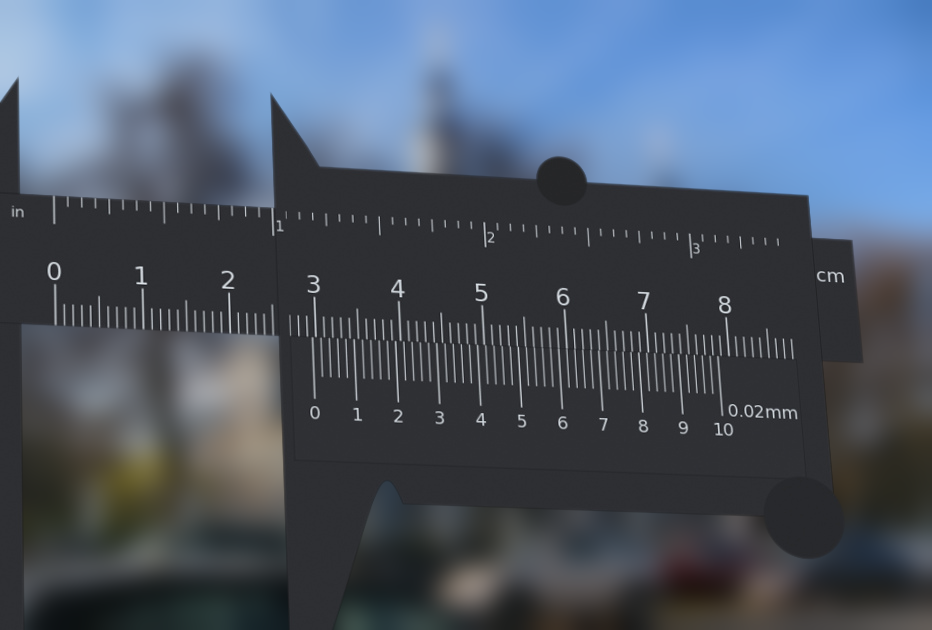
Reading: {"value": 29.6, "unit": "mm"}
